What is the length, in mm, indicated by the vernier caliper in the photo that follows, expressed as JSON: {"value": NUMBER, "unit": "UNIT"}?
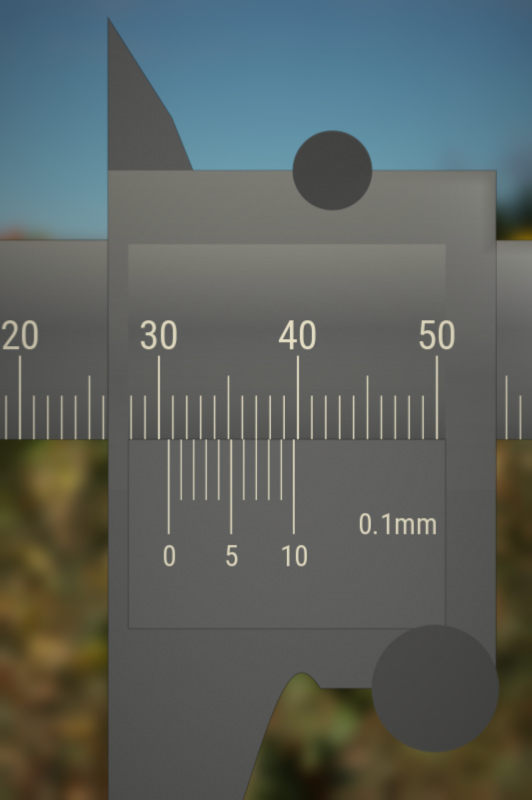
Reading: {"value": 30.7, "unit": "mm"}
